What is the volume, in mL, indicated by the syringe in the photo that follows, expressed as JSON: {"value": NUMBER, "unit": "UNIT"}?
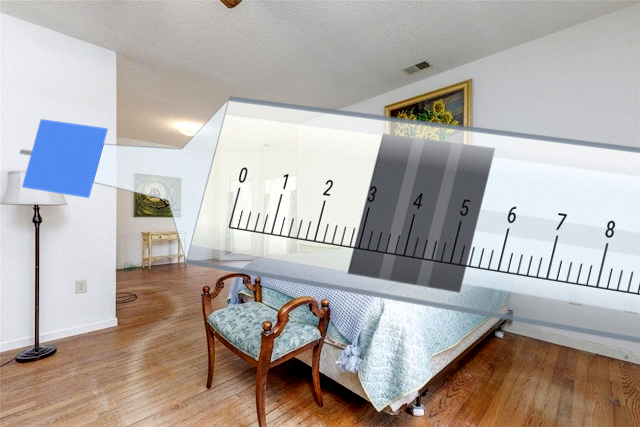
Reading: {"value": 2.9, "unit": "mL"}
